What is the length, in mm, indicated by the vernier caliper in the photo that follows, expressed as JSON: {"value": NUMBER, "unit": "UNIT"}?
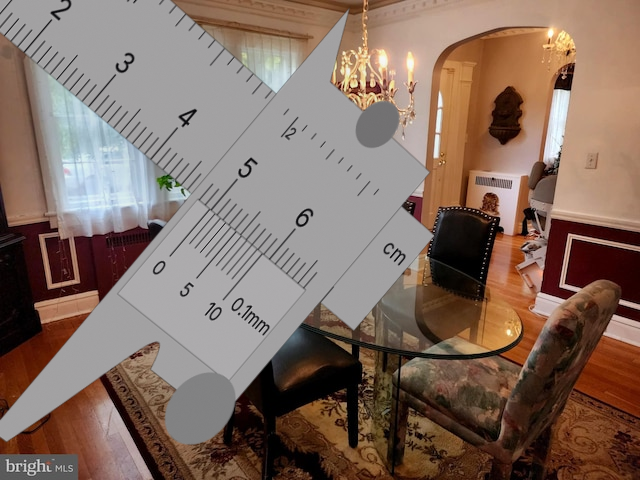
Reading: {"value": 49.8, "unit": "mm"}
